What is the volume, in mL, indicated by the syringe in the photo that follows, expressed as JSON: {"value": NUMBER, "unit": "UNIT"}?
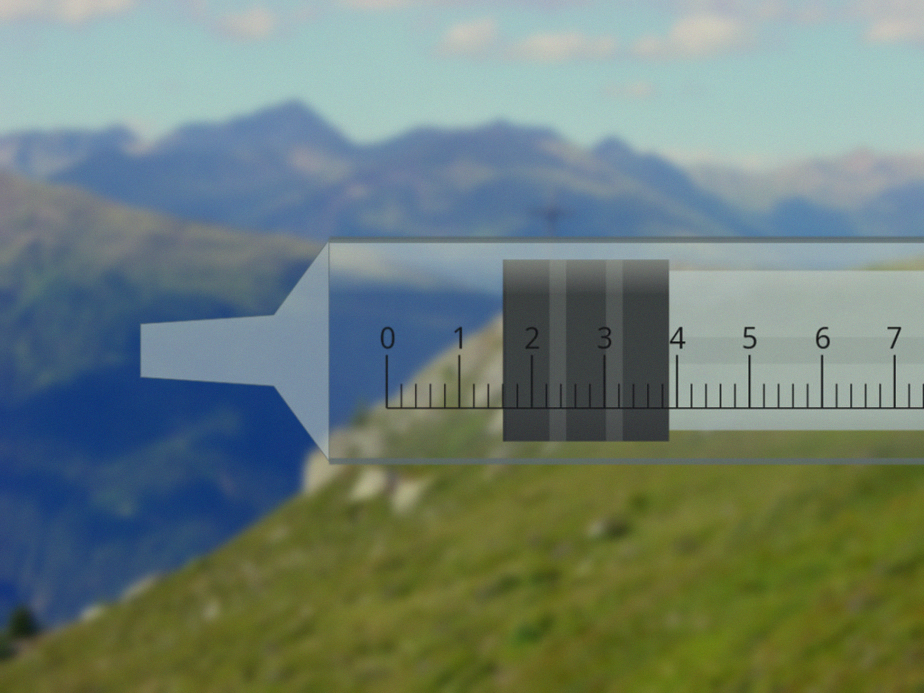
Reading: {"value": 1.6, "unit": "mL"}
